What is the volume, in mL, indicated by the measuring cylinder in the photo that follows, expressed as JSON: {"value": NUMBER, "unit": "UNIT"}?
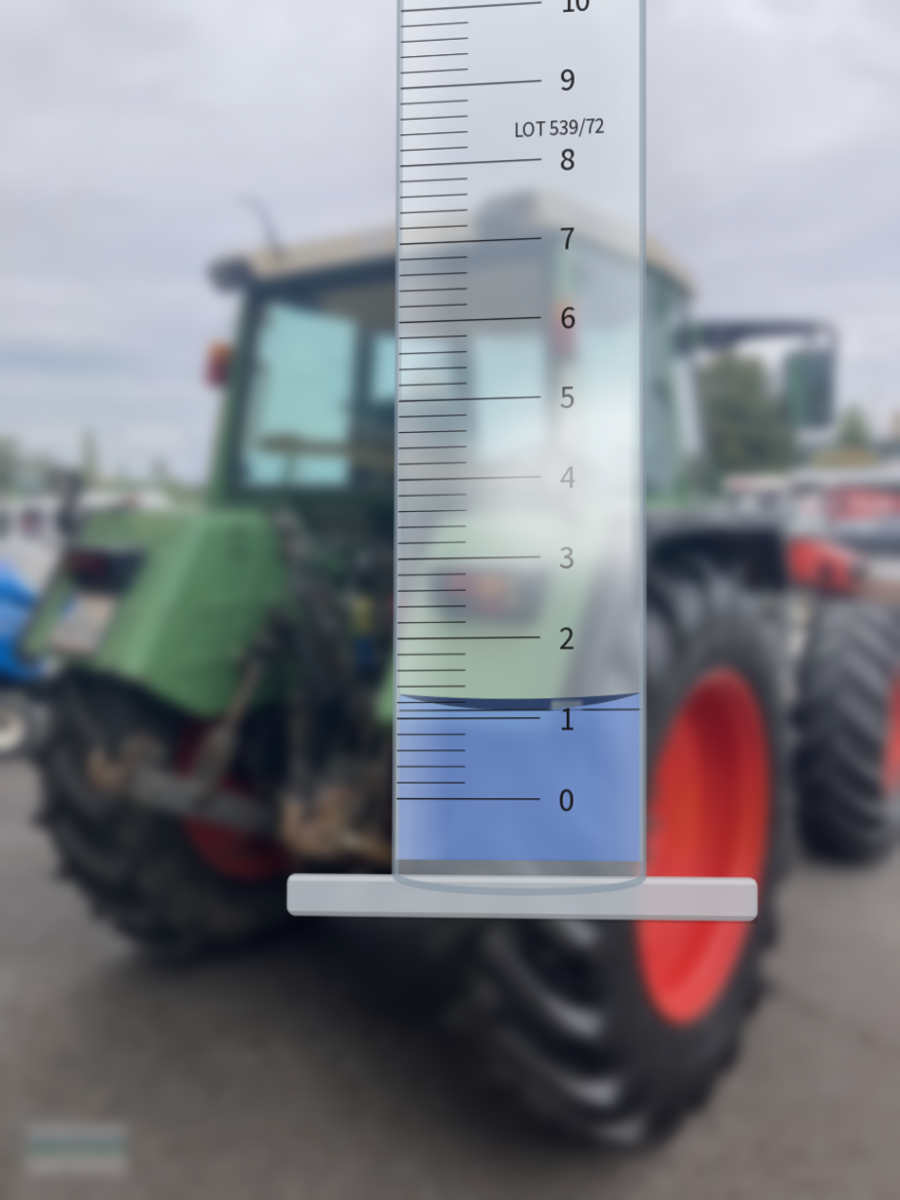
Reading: {"value": 1.1, "unit": "mL"}
